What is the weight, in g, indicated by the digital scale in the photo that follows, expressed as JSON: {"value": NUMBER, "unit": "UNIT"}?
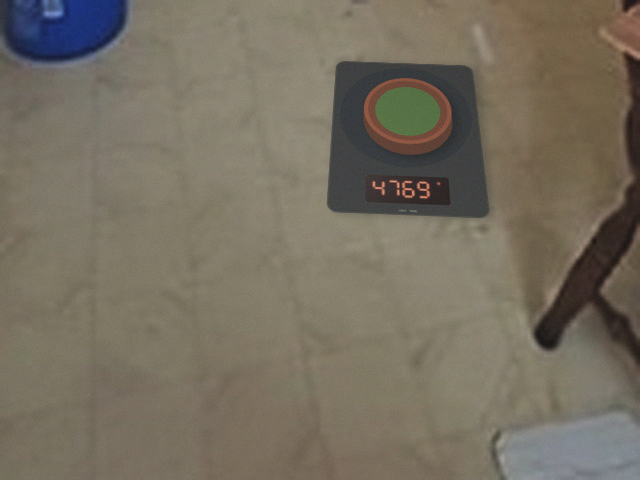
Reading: {"value": 4769, "unit": "g"}
